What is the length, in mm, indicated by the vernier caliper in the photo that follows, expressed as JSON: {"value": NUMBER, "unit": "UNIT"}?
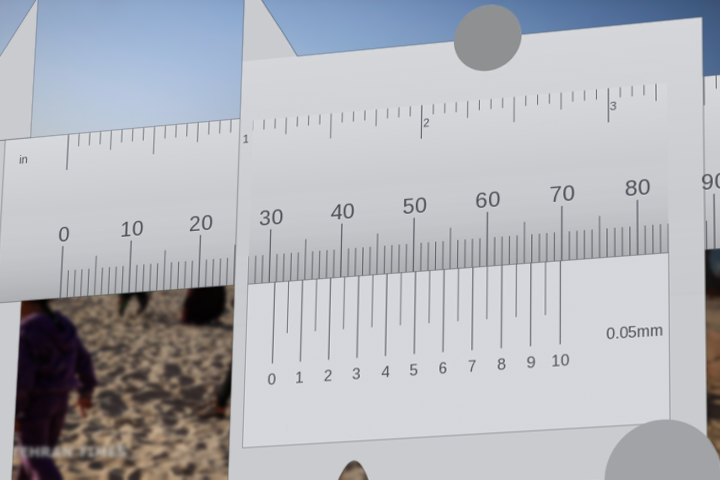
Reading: {"value": 30.8, "unit": "mm"}
